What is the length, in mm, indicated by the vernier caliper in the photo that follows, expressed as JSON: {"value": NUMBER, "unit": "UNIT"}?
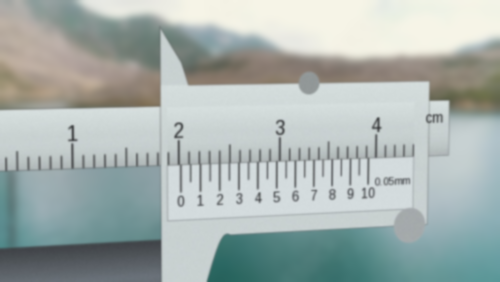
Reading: {"value": 20.2, "unit": "mm"}
